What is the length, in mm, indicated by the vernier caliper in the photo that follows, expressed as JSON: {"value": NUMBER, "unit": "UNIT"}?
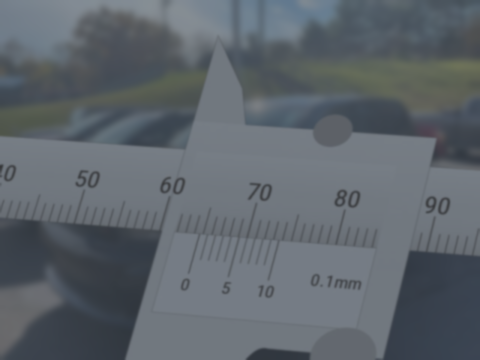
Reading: {"value": 64.6, "unit": "mm"}
